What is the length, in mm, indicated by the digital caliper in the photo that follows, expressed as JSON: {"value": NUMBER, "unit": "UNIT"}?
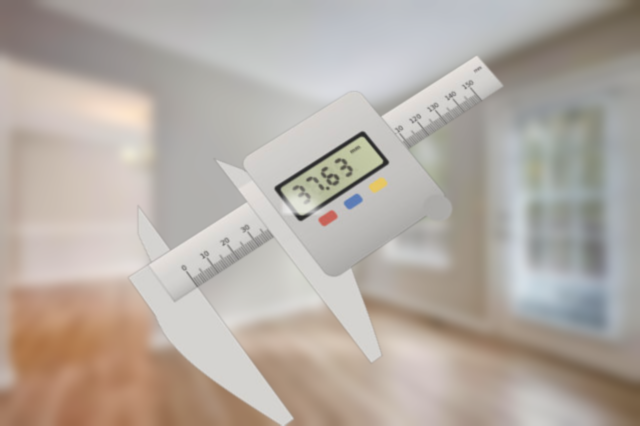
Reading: {"value": 37.63, "unit": "mm"}
